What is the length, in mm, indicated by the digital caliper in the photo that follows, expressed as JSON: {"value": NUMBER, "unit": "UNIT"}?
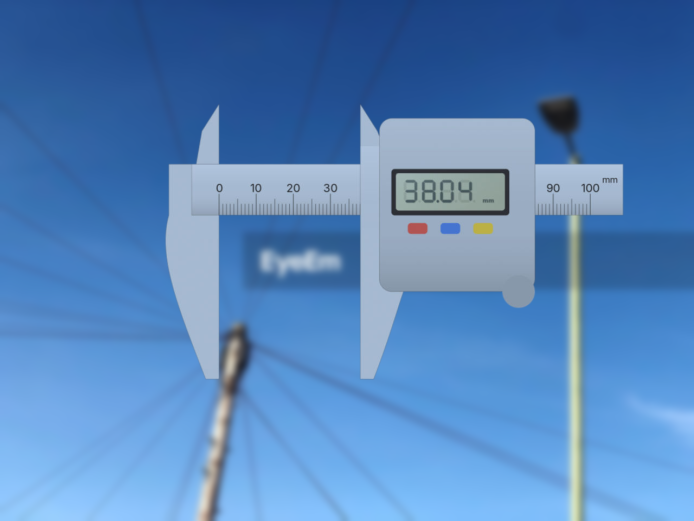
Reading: {"value": 38.04, "unit": "mm"}
